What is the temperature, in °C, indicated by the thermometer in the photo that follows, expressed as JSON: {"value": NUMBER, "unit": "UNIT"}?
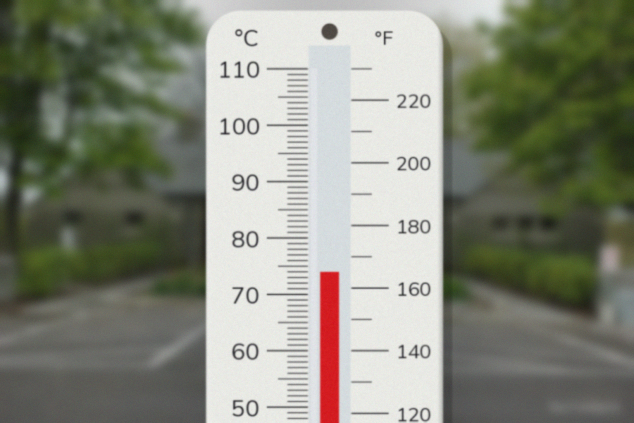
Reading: {"value": 74, "unit": "°C"}
